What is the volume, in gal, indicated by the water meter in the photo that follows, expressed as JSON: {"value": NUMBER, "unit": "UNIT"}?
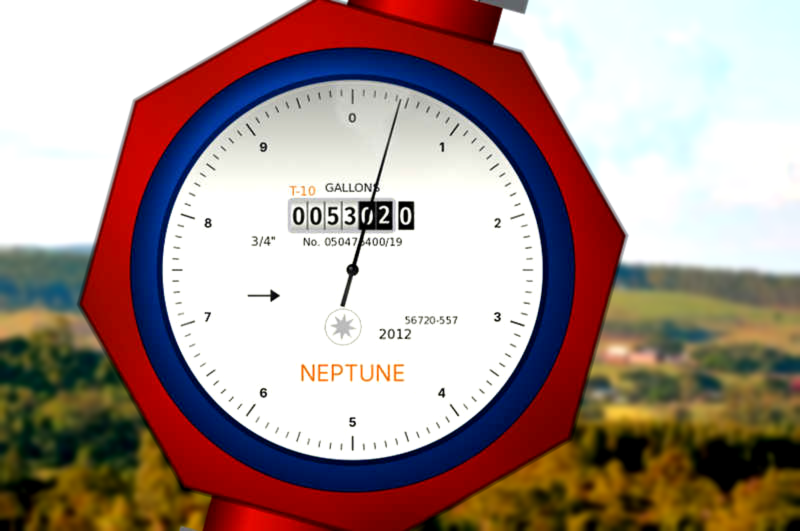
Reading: {"value": 53020.4, "unit": "gal"}
